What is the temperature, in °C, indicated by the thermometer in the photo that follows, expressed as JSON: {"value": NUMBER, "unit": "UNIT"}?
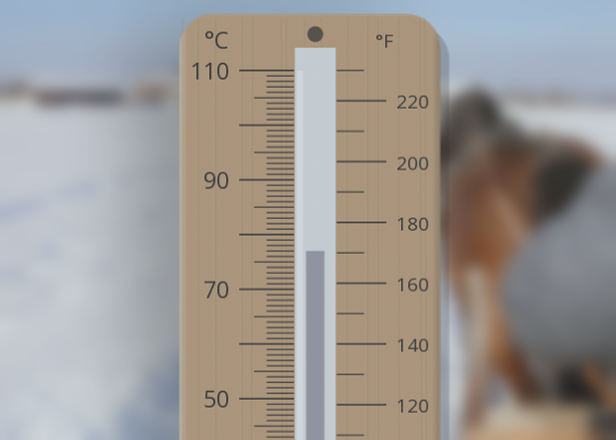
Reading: {"value": 77, "unit": "°C"}
